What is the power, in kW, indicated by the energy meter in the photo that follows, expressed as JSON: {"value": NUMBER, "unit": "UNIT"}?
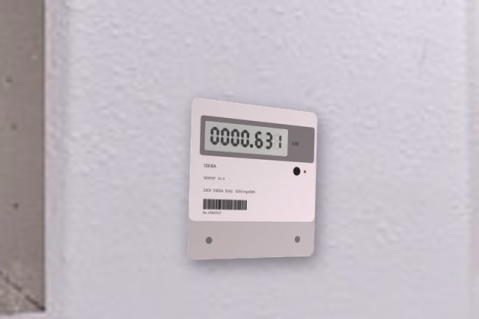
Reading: {"value": 0.631, "unit": "kW"}
